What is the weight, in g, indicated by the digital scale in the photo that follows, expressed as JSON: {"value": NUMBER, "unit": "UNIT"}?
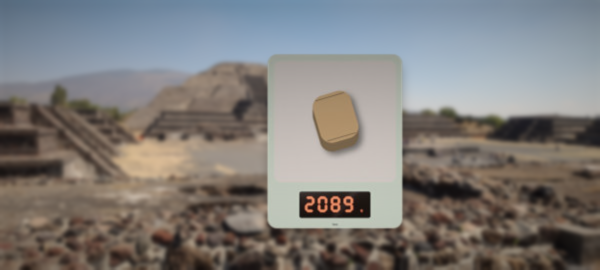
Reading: {"value": 2089, "unit": "g"}
